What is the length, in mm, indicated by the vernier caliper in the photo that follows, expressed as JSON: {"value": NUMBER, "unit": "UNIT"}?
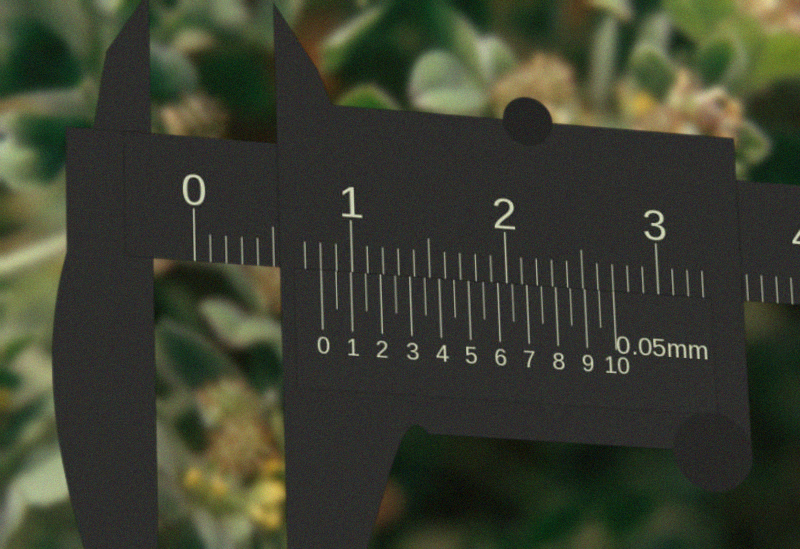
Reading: {"value": 8.0, "unit": "mm"}
